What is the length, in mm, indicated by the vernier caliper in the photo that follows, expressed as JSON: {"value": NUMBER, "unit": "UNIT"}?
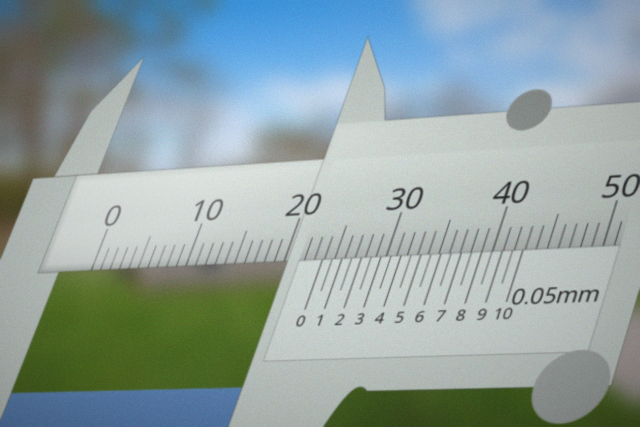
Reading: {"value": 23.8, "unit": "mm"}
